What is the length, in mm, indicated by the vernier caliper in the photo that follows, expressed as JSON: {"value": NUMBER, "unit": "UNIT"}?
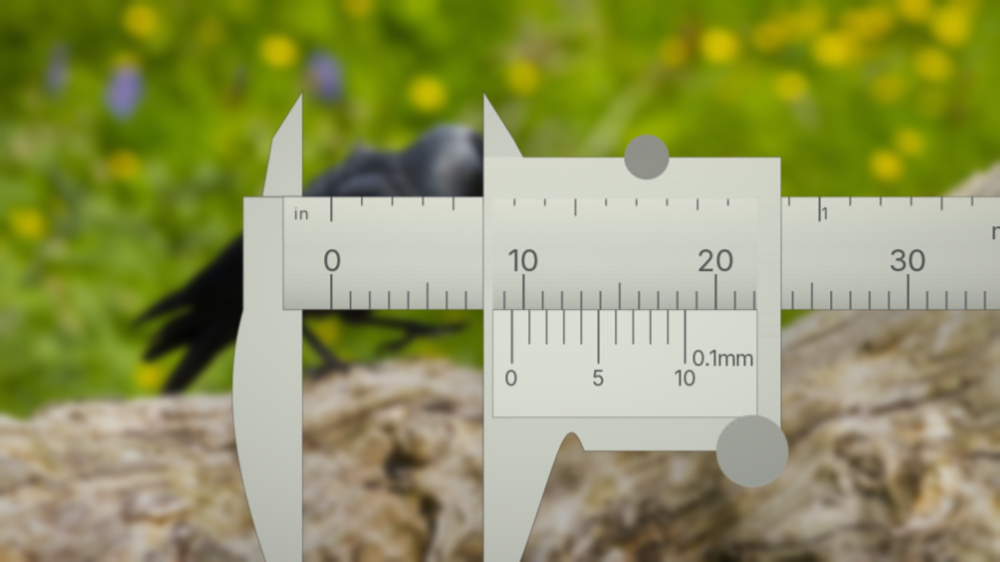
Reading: {"value": 9.4, "unit": "mm"}
